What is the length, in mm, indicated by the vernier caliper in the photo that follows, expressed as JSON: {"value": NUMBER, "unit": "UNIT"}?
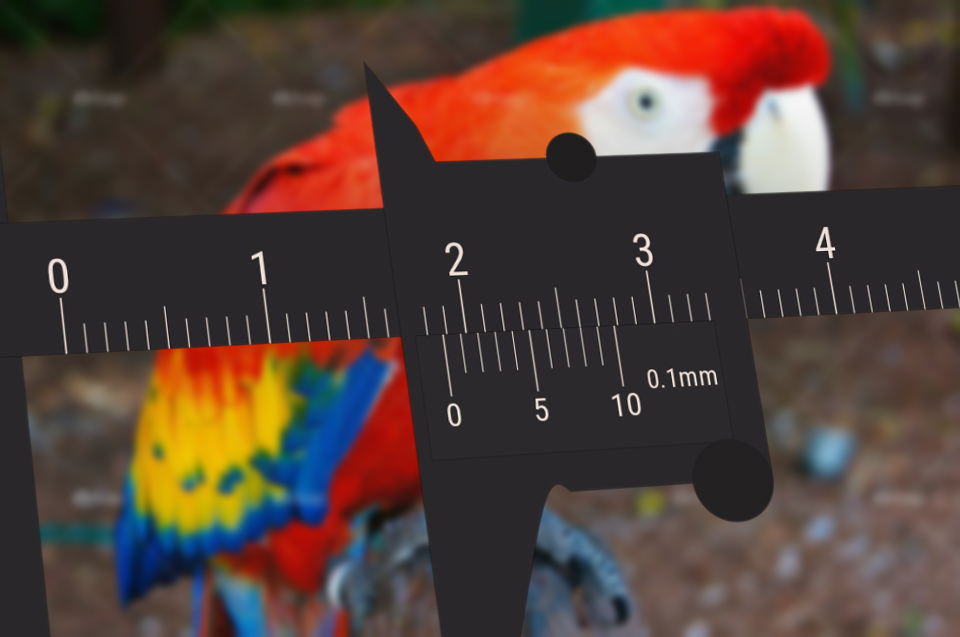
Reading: {"value": 18.8, "unit": "mm"}
